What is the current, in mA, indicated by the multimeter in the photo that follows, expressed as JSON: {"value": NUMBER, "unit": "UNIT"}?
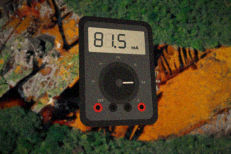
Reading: {"value": 81.5, "unit": "mA"}
